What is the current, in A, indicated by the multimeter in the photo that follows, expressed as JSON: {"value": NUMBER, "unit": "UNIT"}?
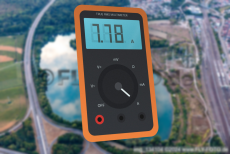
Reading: {"value": 7.78, "unit": "A"}
